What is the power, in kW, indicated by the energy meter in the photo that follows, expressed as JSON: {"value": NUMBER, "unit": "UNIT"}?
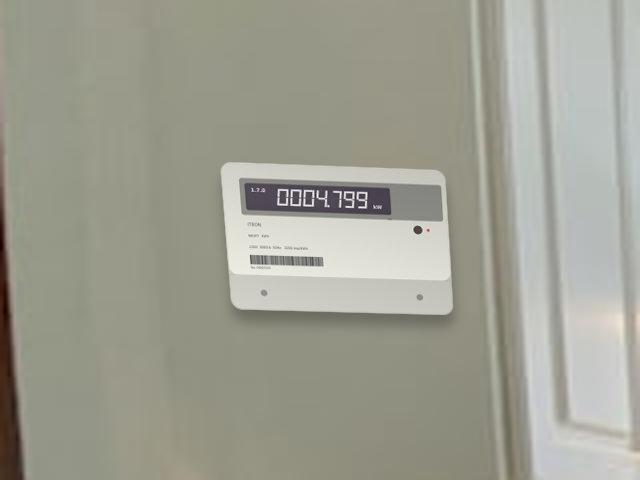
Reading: {"value": 4.799, "unit": "kW"}
